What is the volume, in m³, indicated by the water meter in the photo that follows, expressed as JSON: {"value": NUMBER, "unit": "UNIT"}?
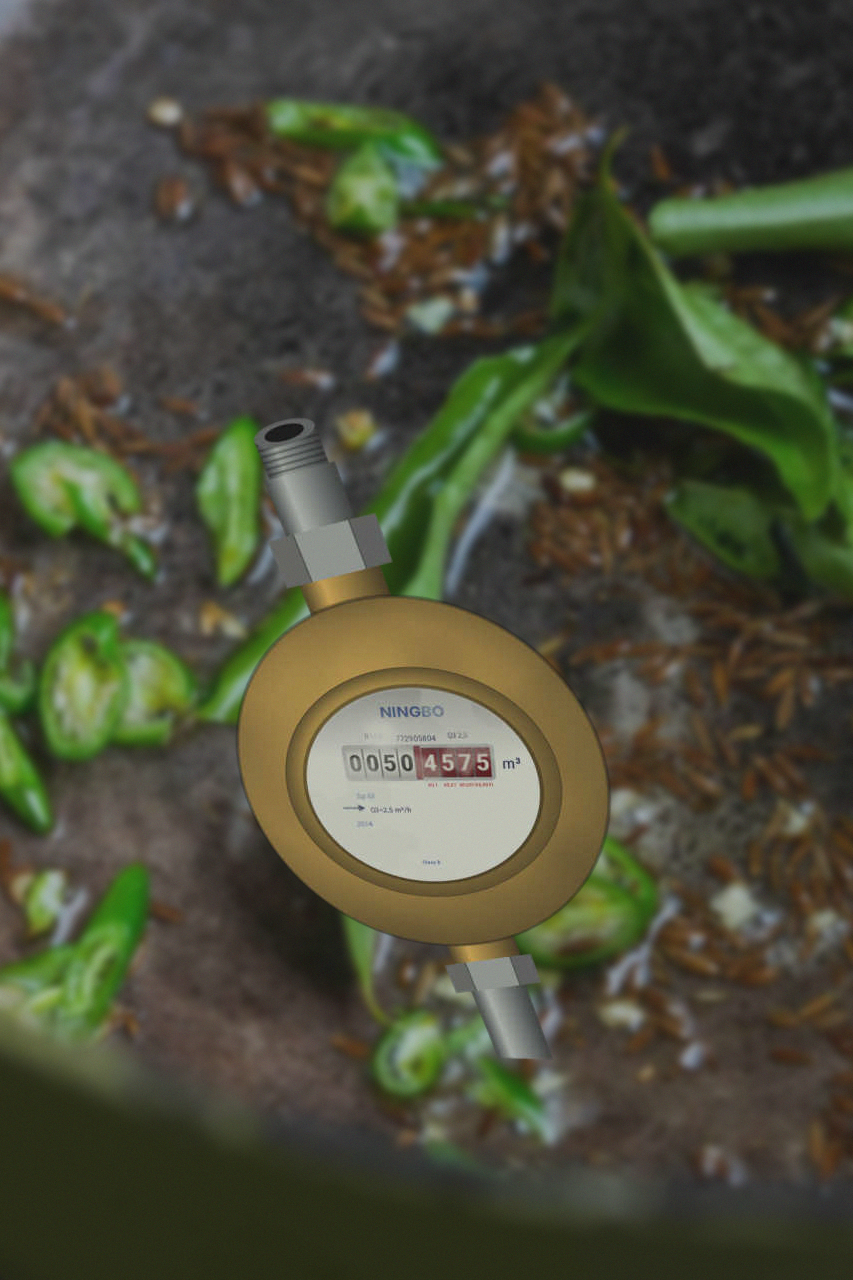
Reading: {"value": 50.4575, "unit": "m³"}
